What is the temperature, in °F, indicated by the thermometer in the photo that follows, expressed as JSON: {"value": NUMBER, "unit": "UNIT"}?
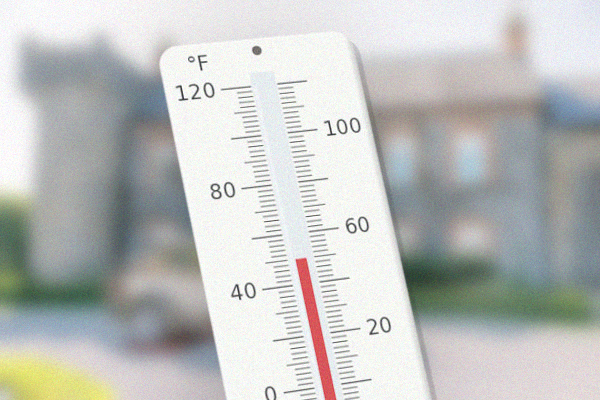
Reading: {"value": 50, "unit": "°F"}
